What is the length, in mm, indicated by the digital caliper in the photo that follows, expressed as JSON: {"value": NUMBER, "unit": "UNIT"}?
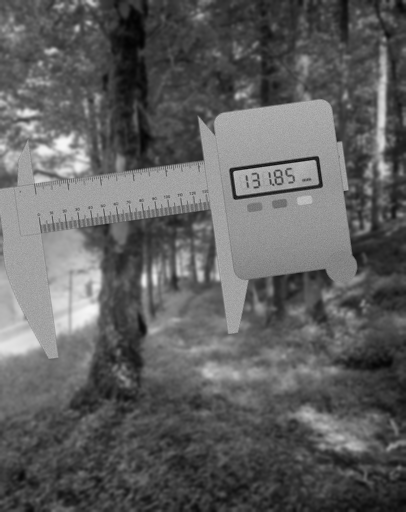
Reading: {"value": 131.85, "unit": "mm"}
